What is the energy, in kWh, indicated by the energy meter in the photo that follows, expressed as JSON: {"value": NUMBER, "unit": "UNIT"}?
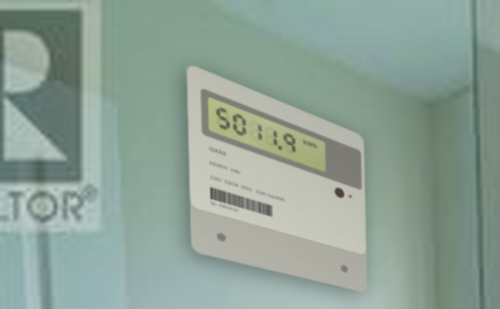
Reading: {"value": 5011.9, "unit": "kWh"}
